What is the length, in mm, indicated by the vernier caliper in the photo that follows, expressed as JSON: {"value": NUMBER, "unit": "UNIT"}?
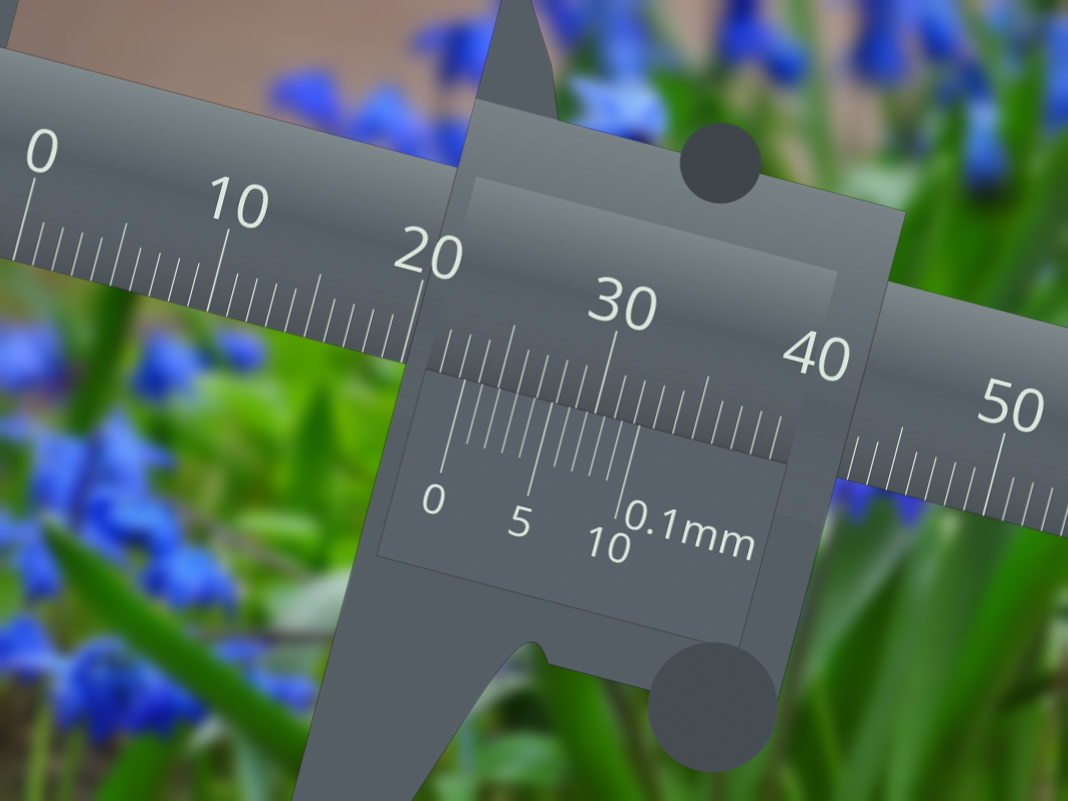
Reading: {"value": 23.3, "unit": "mm"}
